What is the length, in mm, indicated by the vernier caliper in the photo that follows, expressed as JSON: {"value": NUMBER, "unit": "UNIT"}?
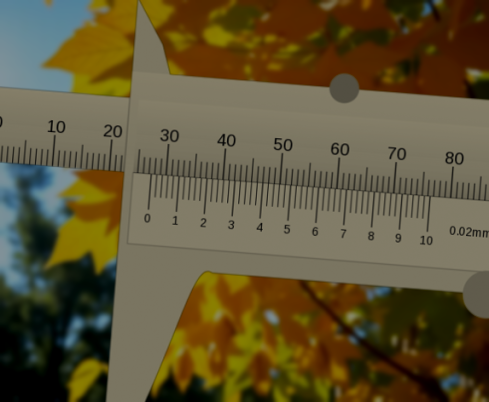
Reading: {"value": 27.4, "unit": "mm"}
